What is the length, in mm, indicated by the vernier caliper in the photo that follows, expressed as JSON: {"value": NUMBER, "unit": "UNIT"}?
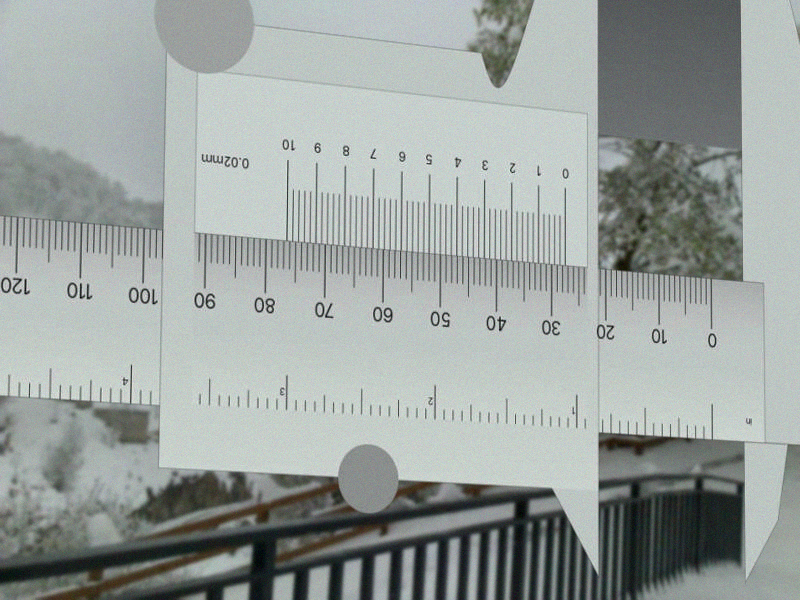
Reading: {"value": 27.5, "unit": "mm"}
